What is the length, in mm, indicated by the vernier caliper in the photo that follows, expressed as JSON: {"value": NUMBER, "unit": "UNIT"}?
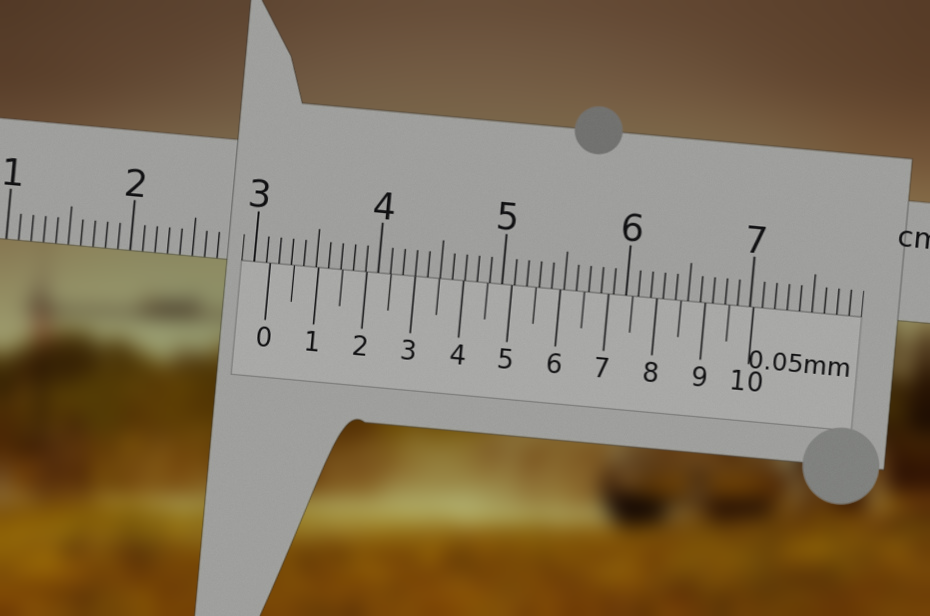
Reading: {"value": 31.3, "unit": "mm"}
